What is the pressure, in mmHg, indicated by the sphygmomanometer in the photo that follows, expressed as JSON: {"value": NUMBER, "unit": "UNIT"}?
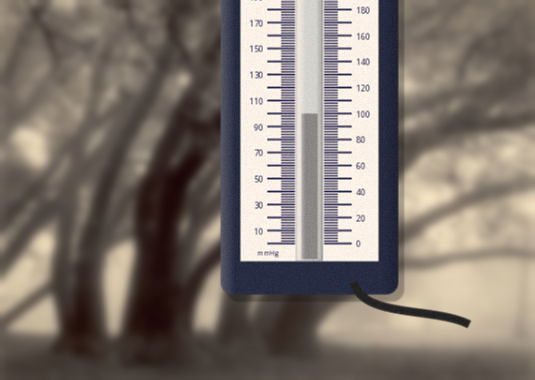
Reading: {"value": 100, "unit": "mmHg"}
